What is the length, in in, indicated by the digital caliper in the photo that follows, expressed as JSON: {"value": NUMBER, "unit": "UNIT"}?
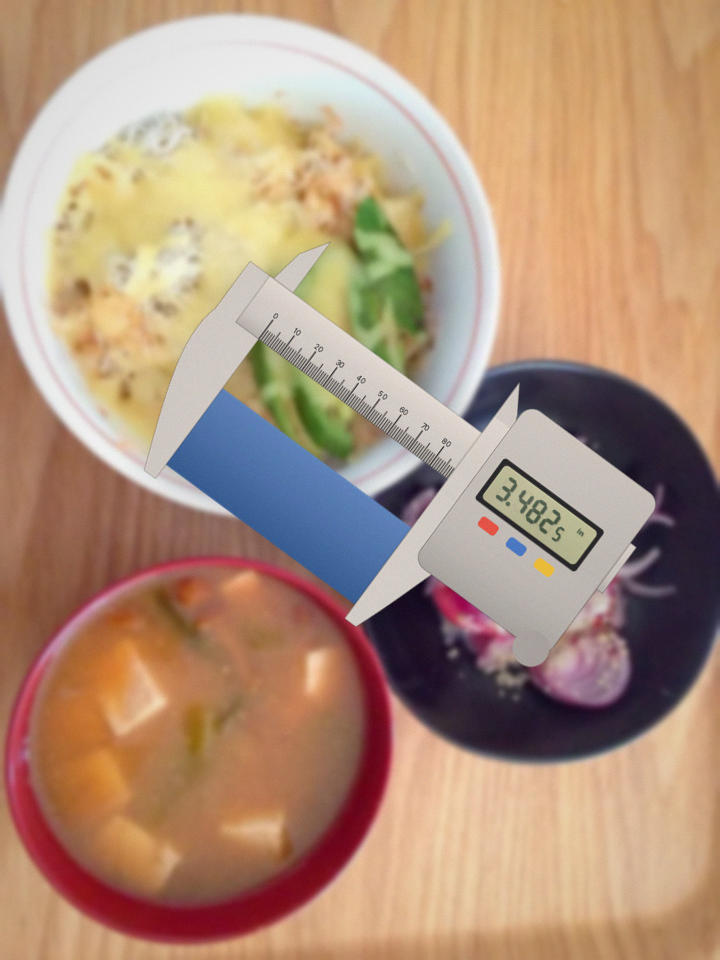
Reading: {"value": 3.4825, "unit": "in"}
